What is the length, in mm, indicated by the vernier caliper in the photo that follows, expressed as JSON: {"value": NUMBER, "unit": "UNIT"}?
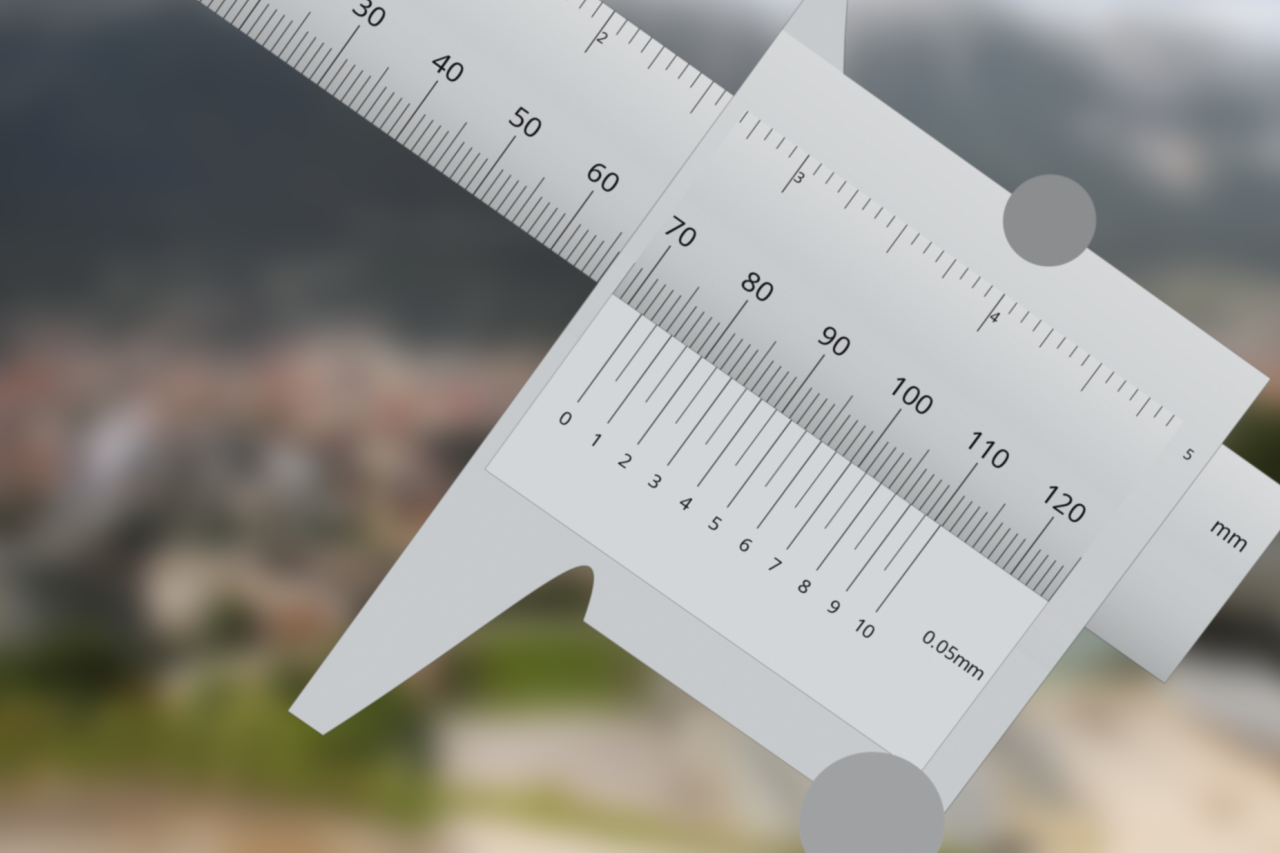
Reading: {"value": 71.8, "unit": "mm"}
